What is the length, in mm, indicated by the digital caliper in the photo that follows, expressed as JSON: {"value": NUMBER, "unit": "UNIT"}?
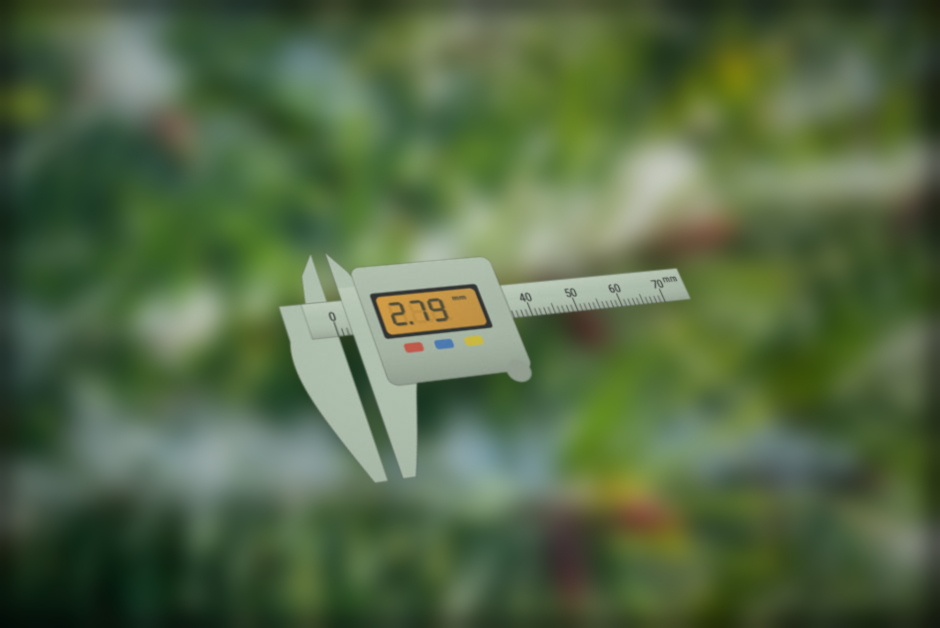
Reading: {"value": 2.79, "unit": "mm"}
